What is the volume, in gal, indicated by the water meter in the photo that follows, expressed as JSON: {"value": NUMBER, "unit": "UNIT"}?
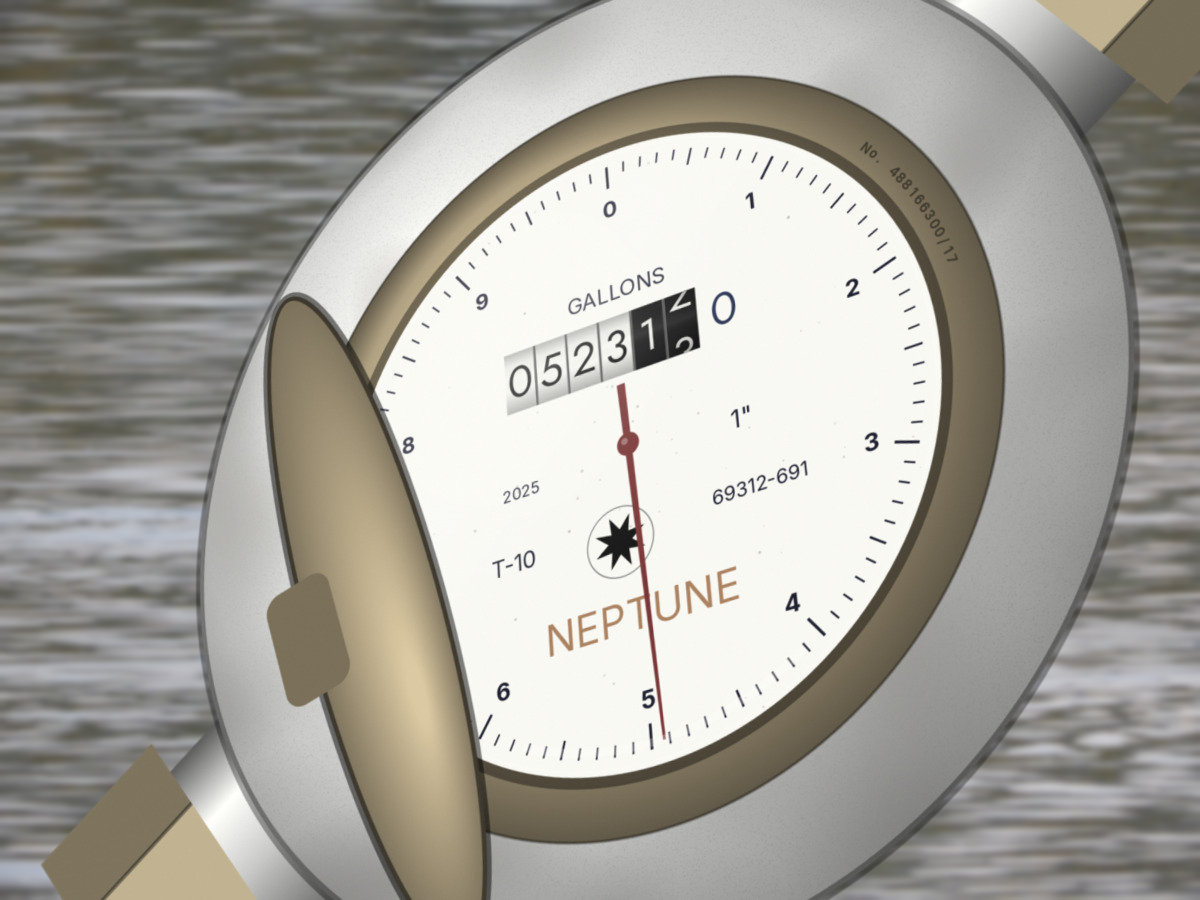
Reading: {"value": 523124.9, "unit": "gal"}
